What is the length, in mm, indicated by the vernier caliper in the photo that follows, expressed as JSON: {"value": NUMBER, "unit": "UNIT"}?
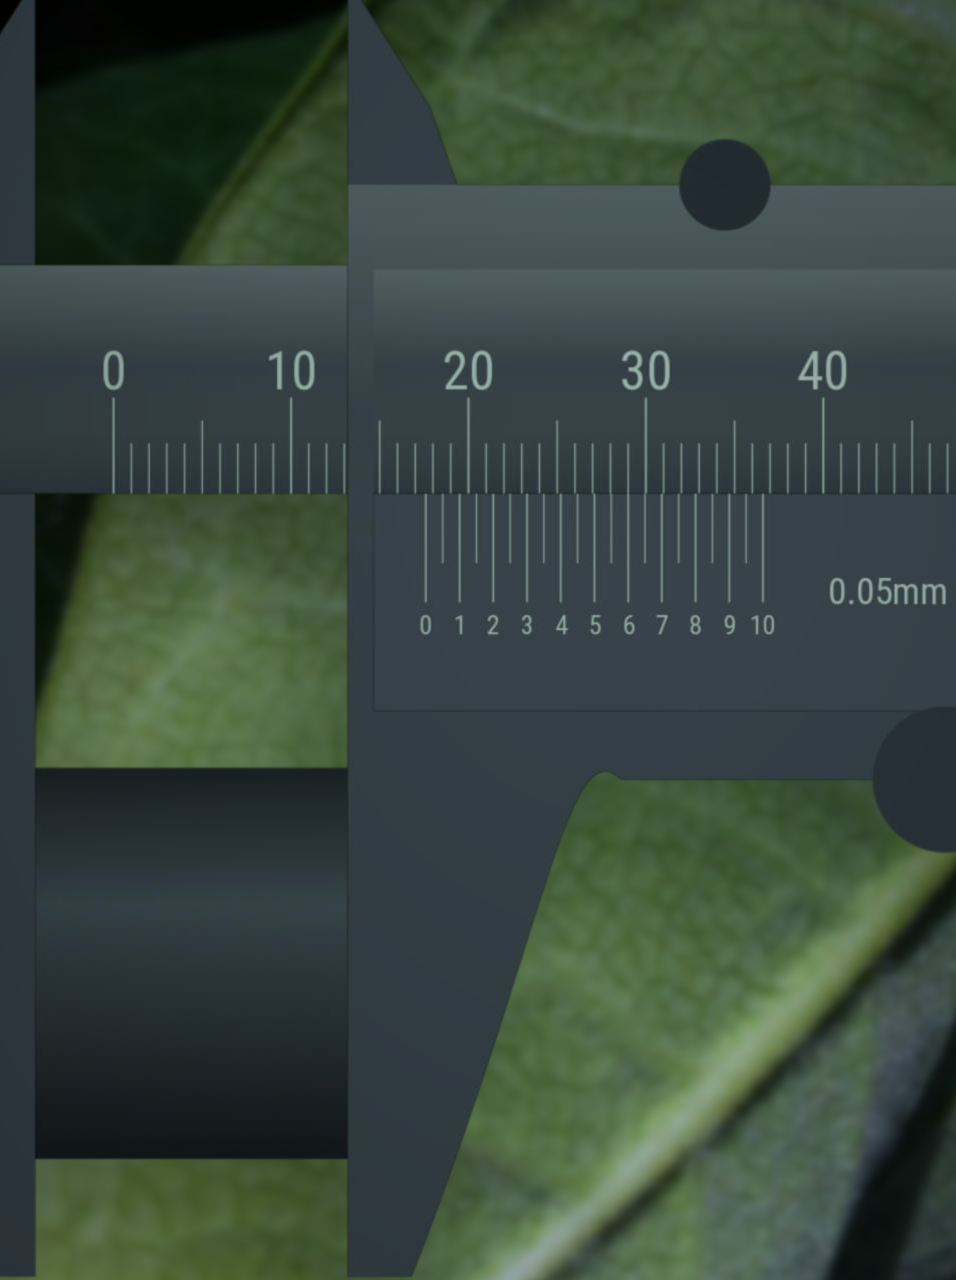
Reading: {"value": 17.6, "unit": "mm"}
